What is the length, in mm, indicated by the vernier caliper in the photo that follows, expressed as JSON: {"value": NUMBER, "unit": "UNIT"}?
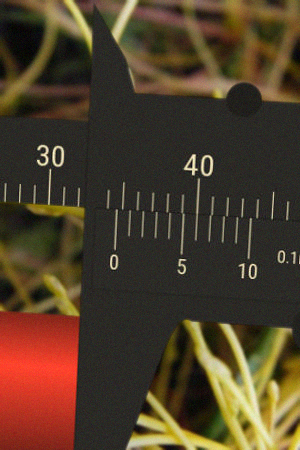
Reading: {"value": 34.6, "unit": "mm"}
